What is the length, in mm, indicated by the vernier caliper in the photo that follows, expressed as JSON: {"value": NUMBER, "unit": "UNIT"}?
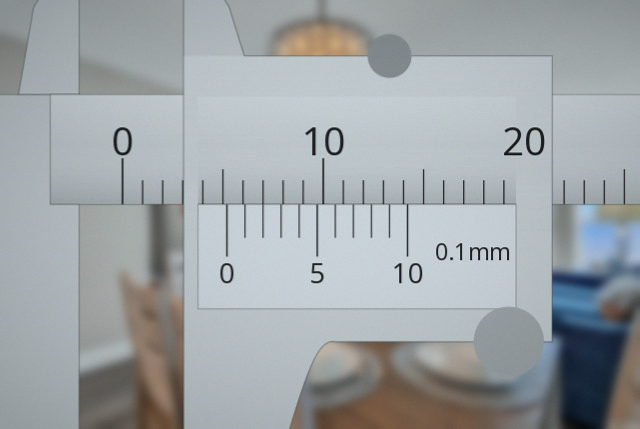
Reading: {"value": 5.2, "unit": "mm"}
